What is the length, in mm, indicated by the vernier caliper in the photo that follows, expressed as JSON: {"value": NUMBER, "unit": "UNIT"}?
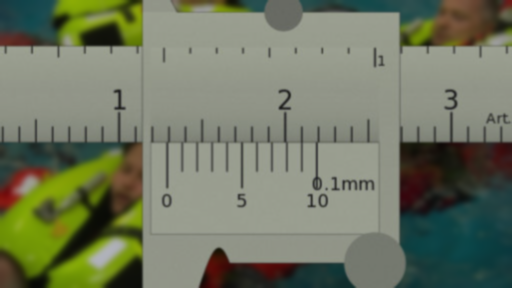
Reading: {"value": 12.9, "unit": "mm"}
